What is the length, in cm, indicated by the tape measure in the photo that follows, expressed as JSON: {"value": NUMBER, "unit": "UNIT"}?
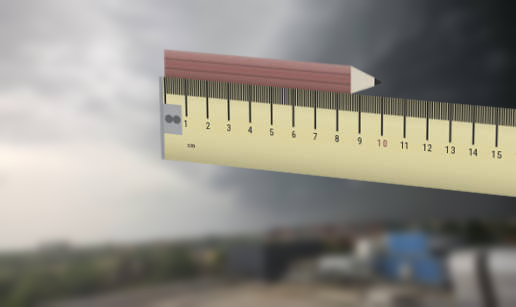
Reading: {"value": 10, "unit": "cm"}
